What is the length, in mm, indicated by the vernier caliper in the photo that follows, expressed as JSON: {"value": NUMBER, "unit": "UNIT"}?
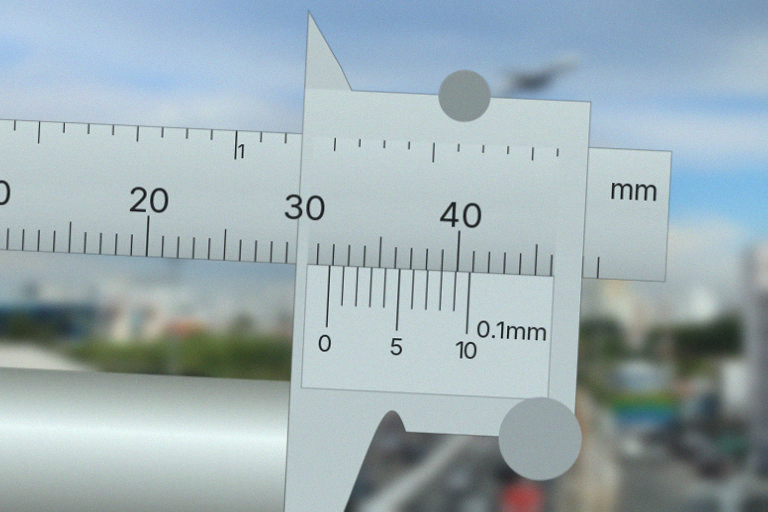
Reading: {"value": 31.8, "unit": "mm"}
